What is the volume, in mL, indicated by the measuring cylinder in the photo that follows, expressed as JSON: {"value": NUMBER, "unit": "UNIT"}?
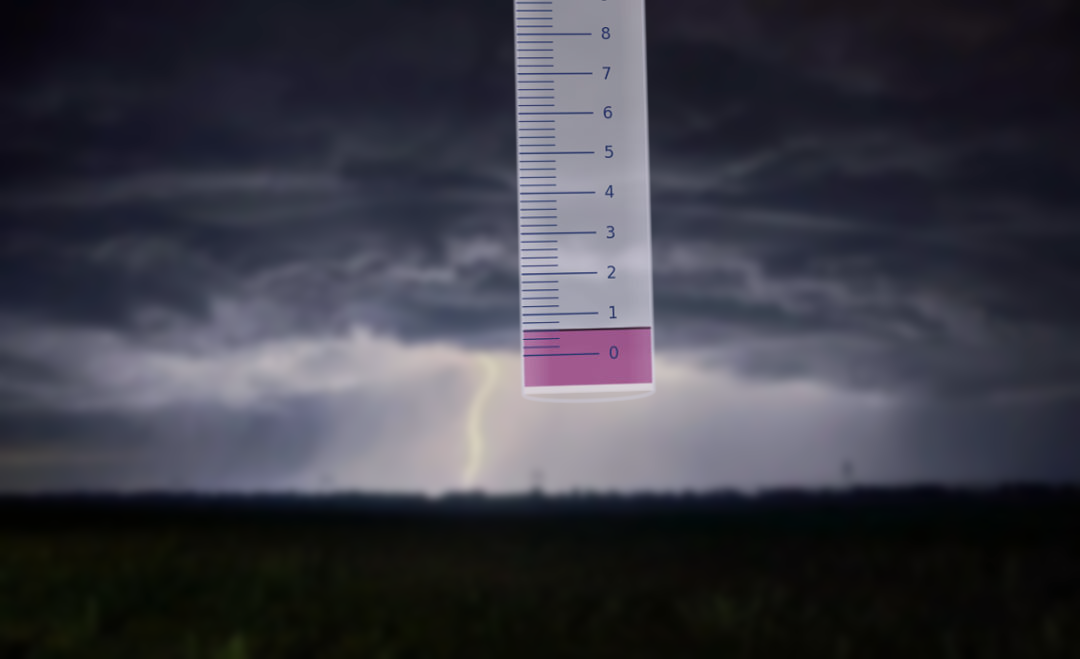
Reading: {"value": 0.6, "unit": "mL"}
